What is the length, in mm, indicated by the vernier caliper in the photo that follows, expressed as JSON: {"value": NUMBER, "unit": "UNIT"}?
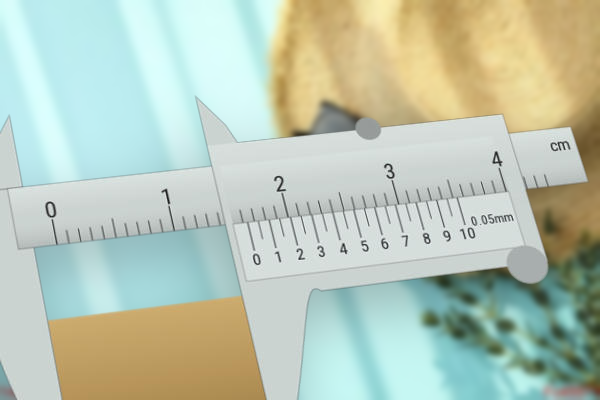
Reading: {"value": 16.4, "unit": "mm"}
